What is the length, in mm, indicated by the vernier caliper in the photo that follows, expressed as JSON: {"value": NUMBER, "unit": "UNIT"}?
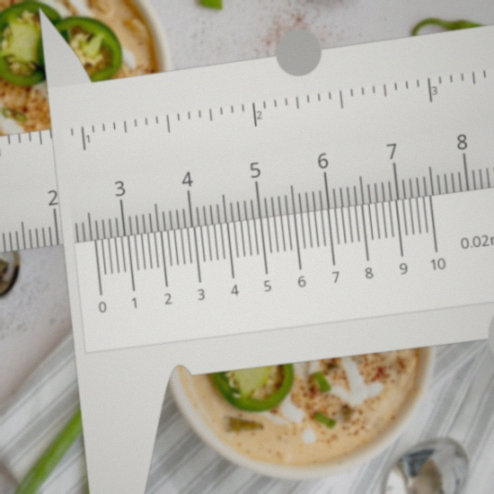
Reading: {"value": 25.6, "unit": "mm"}
